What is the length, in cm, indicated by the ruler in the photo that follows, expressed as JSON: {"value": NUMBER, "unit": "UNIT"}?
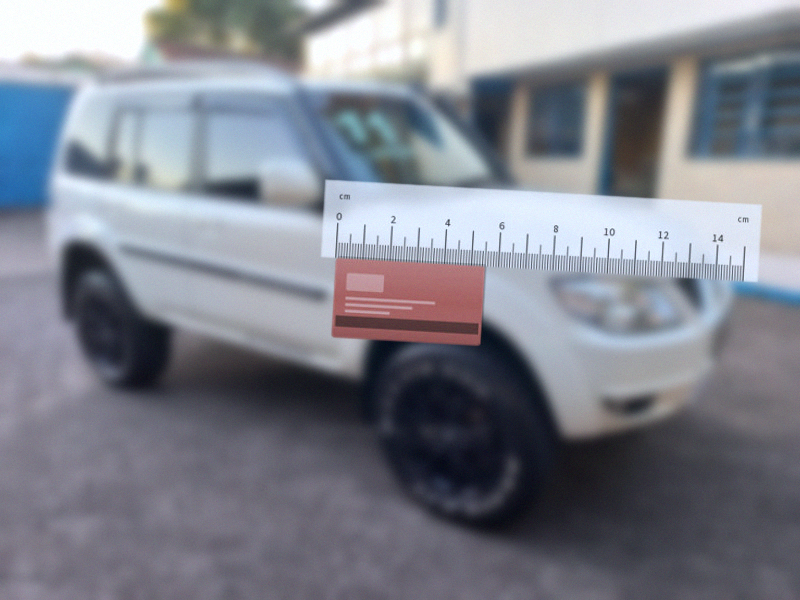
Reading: {"value": 5.5, "unit": "cm"}
